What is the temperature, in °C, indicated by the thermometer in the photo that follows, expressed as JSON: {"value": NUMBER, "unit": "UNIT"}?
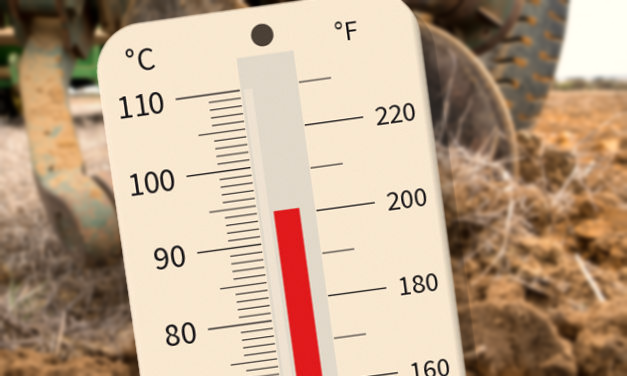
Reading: {"value": 94, "unit": "°C"}
